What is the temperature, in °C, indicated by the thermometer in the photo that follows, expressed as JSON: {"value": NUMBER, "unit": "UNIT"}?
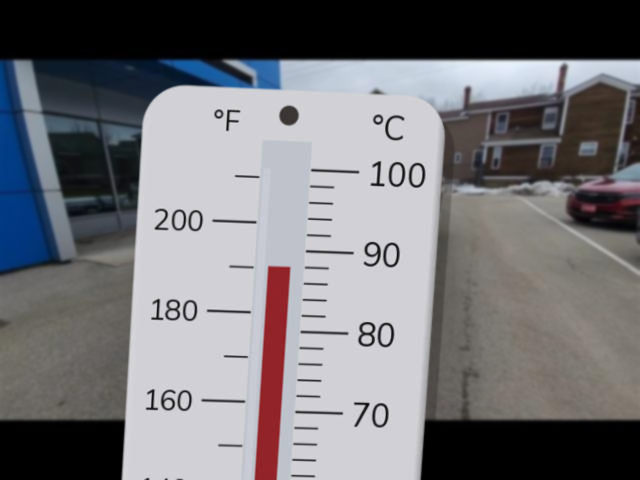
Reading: {"value": 88, "unit": "°C"}
